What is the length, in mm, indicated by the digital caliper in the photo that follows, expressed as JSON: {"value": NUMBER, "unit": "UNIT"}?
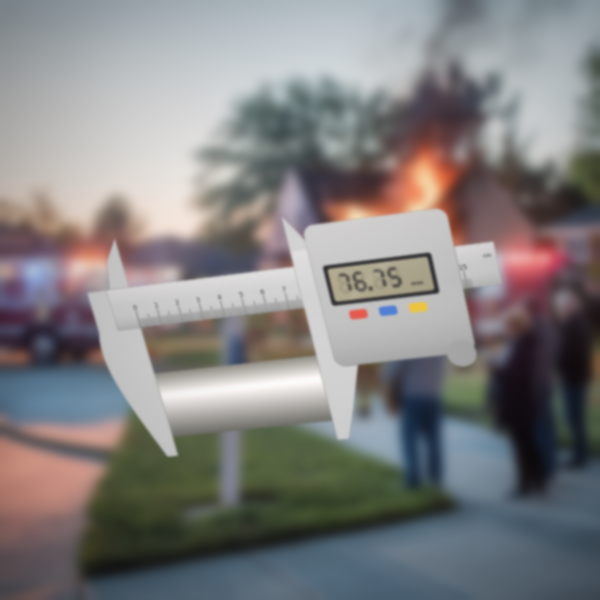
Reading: {"value": 76.75, "unit": "mm"}
